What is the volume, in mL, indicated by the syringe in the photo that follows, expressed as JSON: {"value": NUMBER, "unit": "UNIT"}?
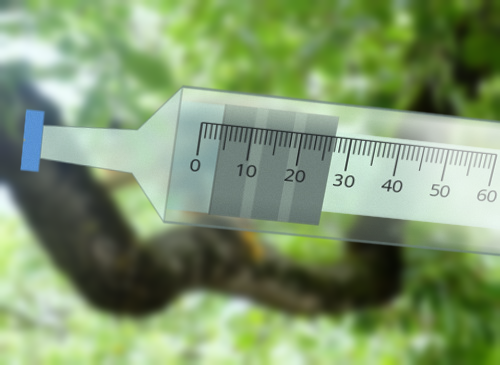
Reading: {"value": 4, "unit": "mL"}
